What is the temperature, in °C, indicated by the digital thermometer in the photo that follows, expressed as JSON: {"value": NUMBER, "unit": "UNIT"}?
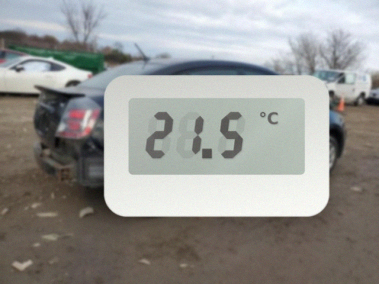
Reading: {"value": 21.5, "unit": "°C"}
